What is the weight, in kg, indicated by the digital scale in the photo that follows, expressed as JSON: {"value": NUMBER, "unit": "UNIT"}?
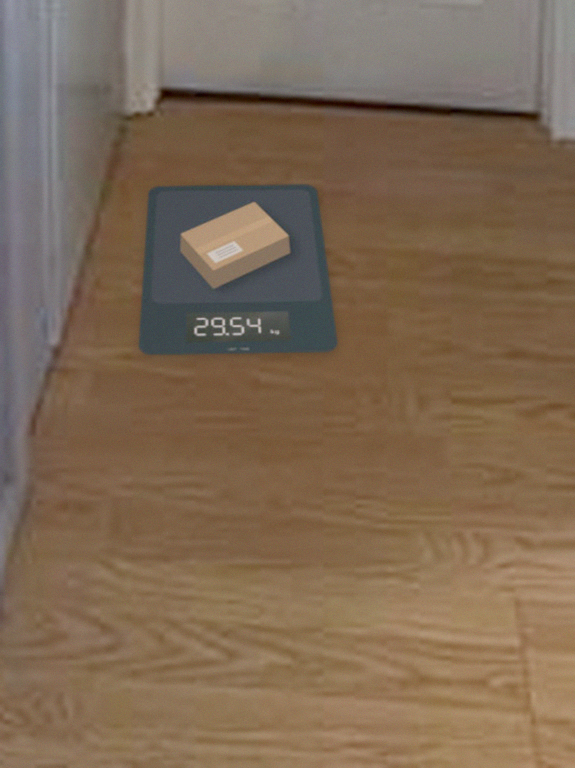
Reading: {"value": 29.54, "unit": "kg"}
